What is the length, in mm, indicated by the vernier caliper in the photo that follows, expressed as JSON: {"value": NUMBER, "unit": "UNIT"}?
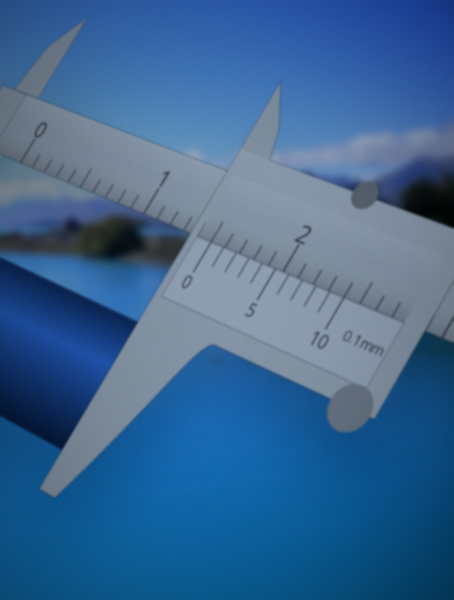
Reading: {"value": 15.0, "unit": "mm"}
